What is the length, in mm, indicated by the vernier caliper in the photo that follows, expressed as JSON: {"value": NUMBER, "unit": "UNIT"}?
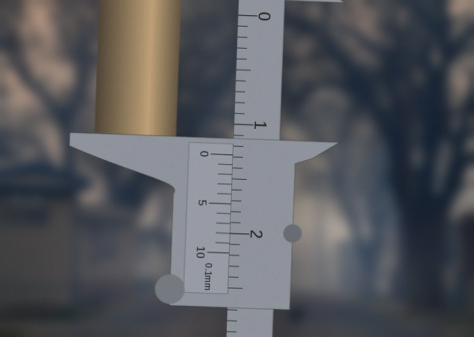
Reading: {"value": 12.8, "unit": "mm"}
